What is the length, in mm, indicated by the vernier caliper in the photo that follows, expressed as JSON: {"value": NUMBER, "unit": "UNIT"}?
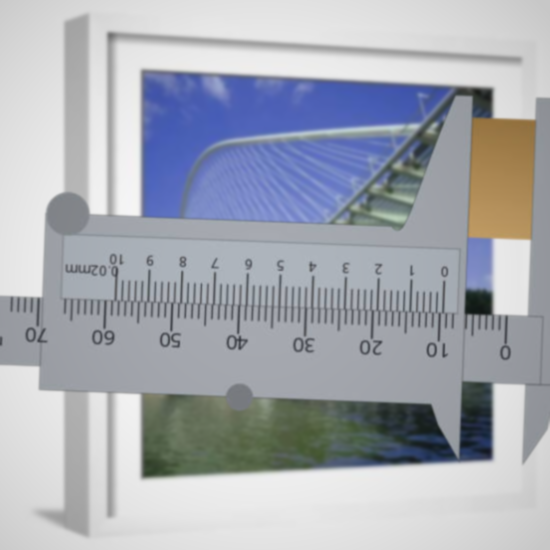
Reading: {"value": 9.5, "unit": "mm"}
